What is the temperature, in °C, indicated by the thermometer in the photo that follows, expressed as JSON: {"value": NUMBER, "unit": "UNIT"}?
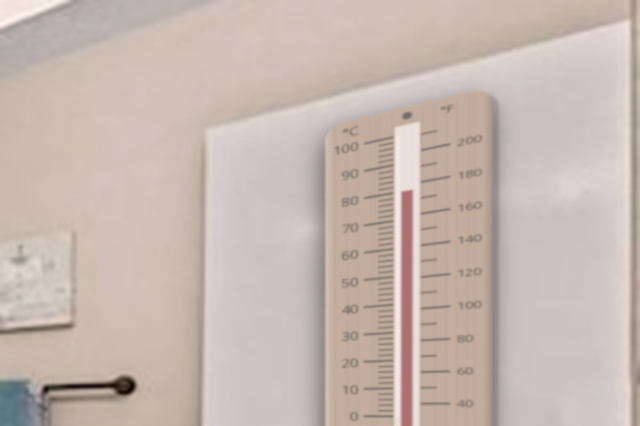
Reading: {"value": 80, "unit": "°C"}
